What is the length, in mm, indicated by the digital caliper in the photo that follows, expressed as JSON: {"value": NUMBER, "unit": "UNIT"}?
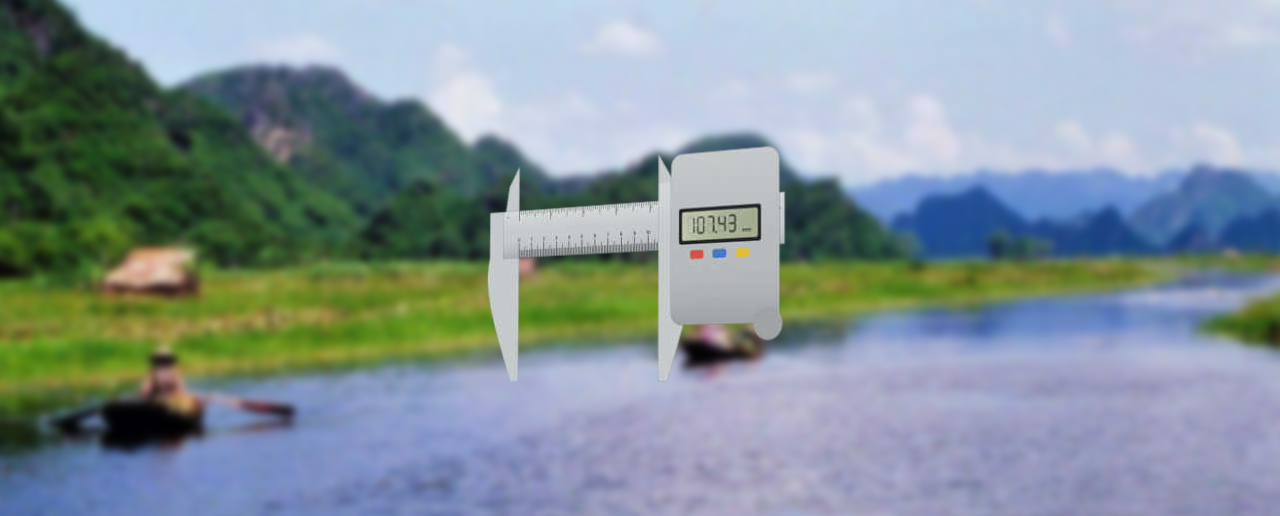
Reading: {"value": 107.43, "unit": "mm"}
